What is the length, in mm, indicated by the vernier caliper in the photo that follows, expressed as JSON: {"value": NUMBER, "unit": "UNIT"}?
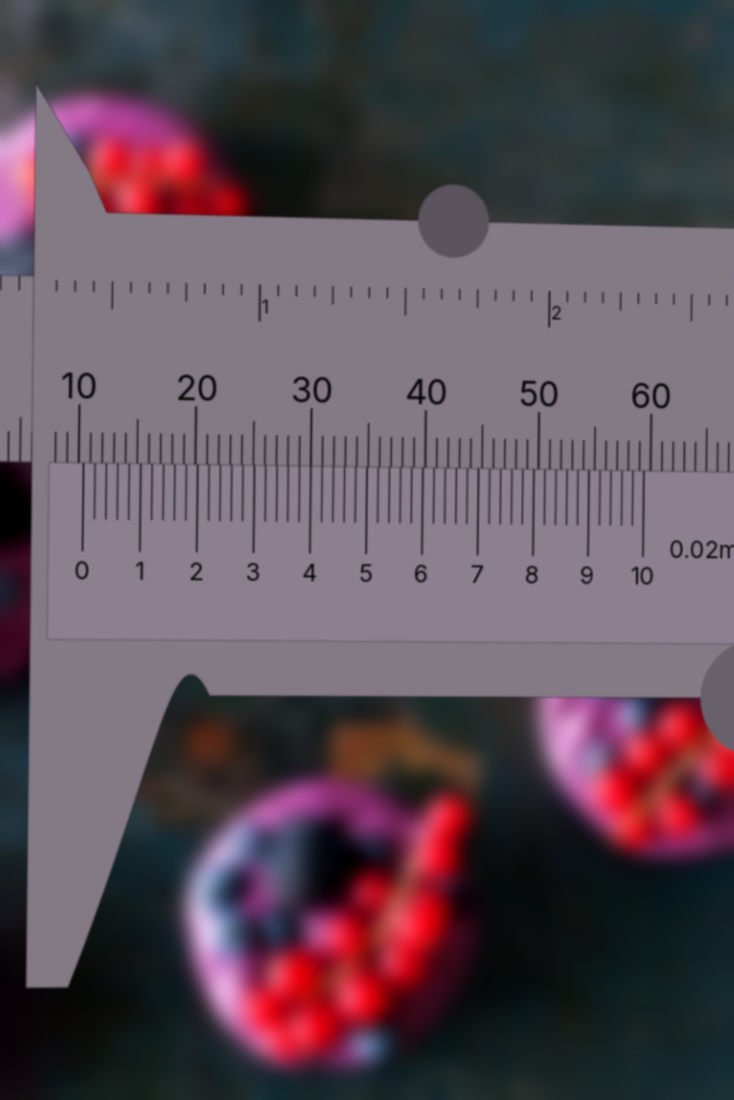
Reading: {"value": 10.4, "unit": "mm"}
